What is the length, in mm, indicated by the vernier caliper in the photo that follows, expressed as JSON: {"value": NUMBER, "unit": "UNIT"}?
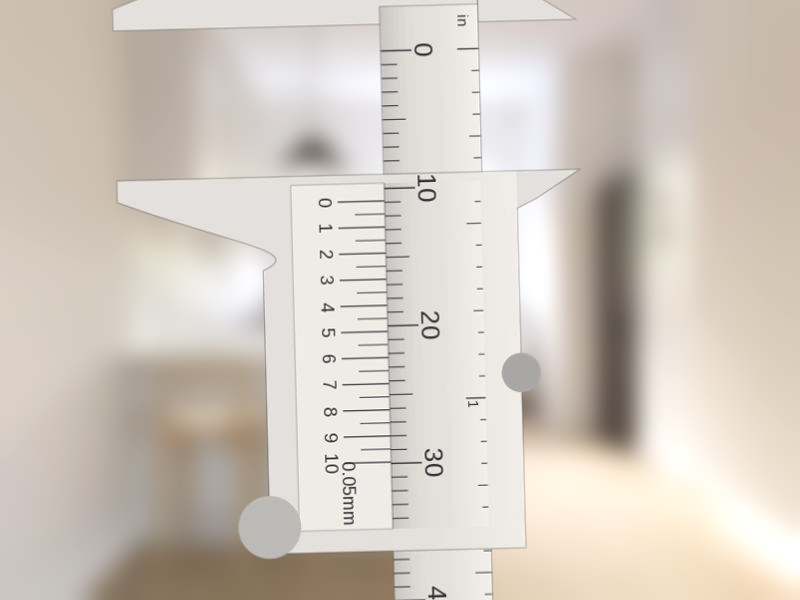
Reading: {"value": 10.9, "unit": "mm"}
